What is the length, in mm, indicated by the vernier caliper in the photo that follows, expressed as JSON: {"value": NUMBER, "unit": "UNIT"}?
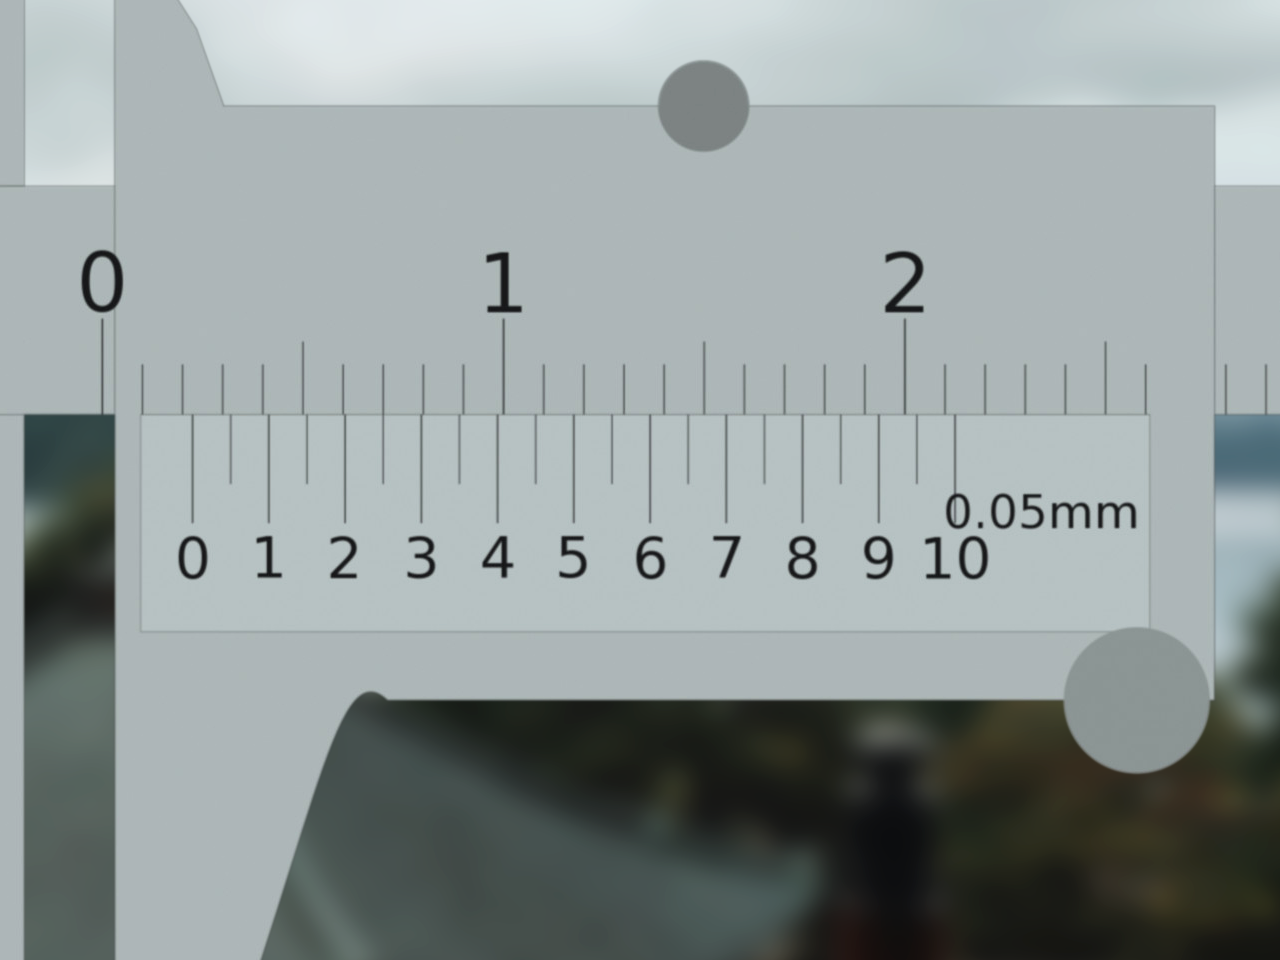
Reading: {"value": 2.25, "unit": "mm"}
